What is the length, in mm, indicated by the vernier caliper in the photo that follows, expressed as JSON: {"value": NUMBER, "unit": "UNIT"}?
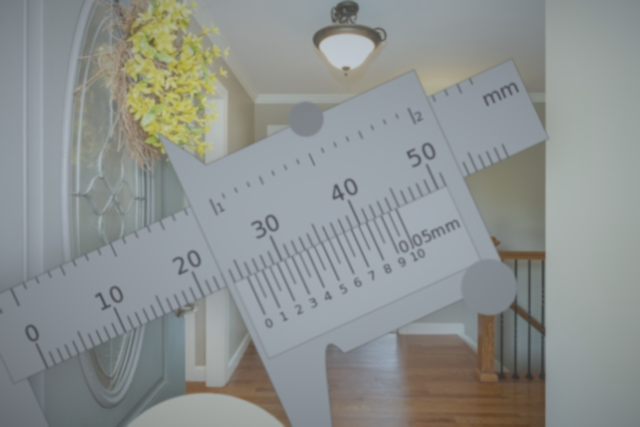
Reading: {"value": 25.6, "unit": "mm"}
